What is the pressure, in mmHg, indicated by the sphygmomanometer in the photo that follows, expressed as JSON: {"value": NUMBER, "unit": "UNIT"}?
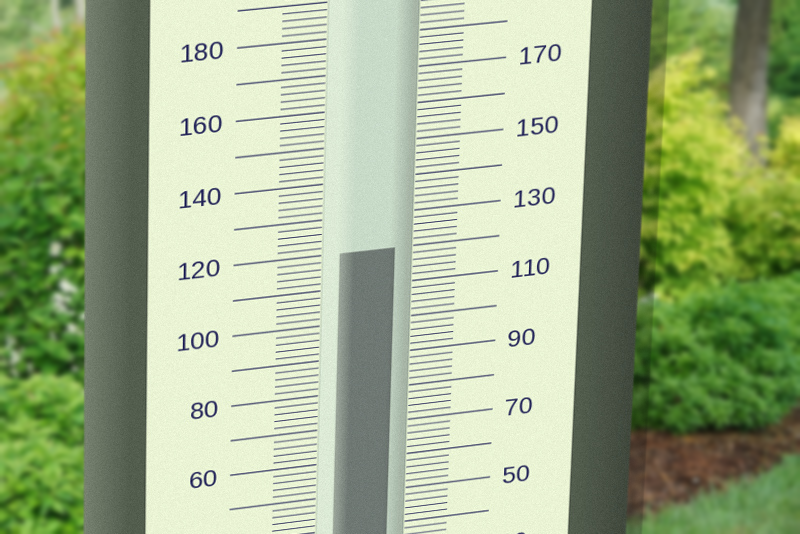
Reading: {"value": 120, "unit": "mmHg"}
